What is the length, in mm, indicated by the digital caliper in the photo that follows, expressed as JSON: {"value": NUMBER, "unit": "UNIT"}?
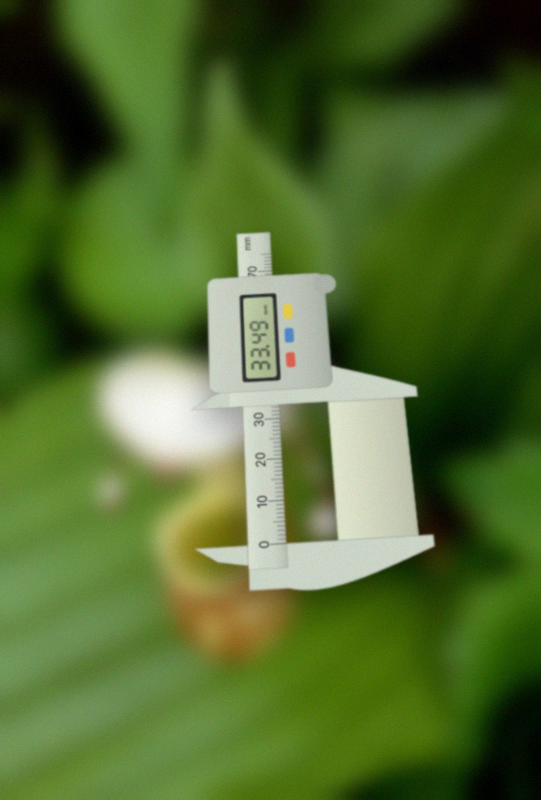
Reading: {"value": 33.49, "unit": "mm"}
